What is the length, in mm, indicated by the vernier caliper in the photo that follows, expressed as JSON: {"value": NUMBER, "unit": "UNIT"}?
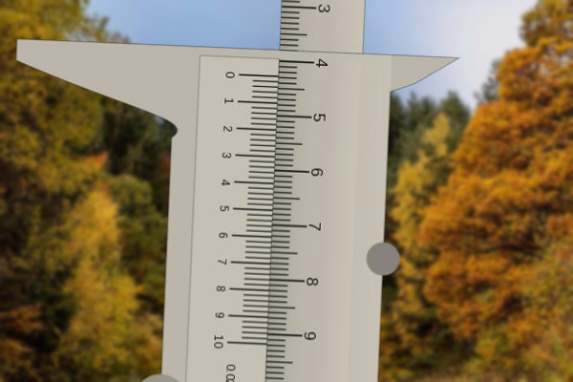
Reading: {"value": 42.8, "unit": "mm"}
